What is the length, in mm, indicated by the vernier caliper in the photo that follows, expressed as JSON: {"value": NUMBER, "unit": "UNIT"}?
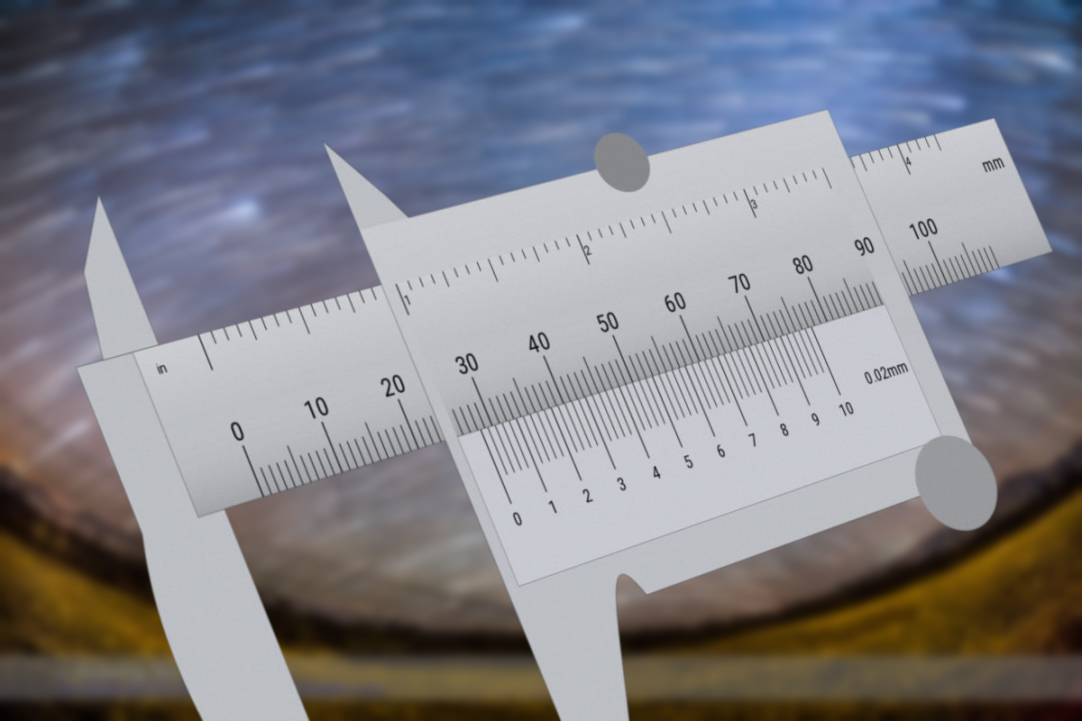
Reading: {"value": 28.4, "unit": "mm"}
